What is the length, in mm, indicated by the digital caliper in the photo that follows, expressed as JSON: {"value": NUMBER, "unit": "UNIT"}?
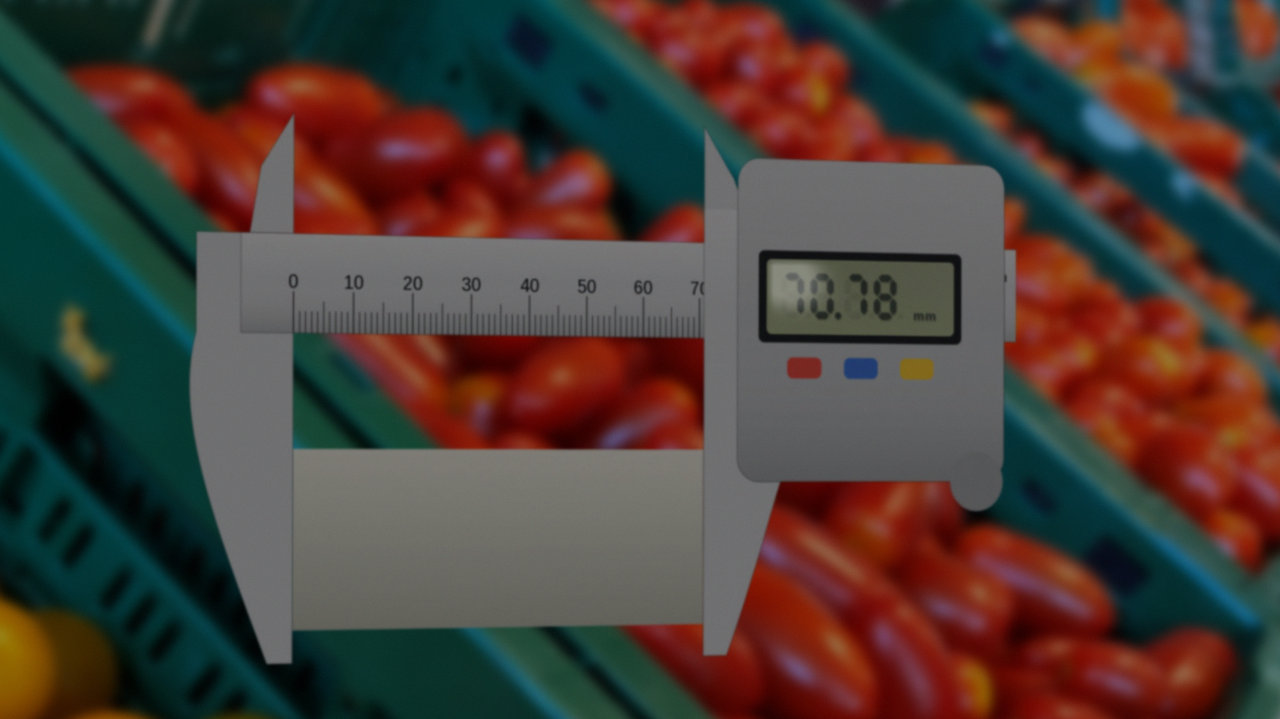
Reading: {"value": 70.78, "unit": "mm"}
